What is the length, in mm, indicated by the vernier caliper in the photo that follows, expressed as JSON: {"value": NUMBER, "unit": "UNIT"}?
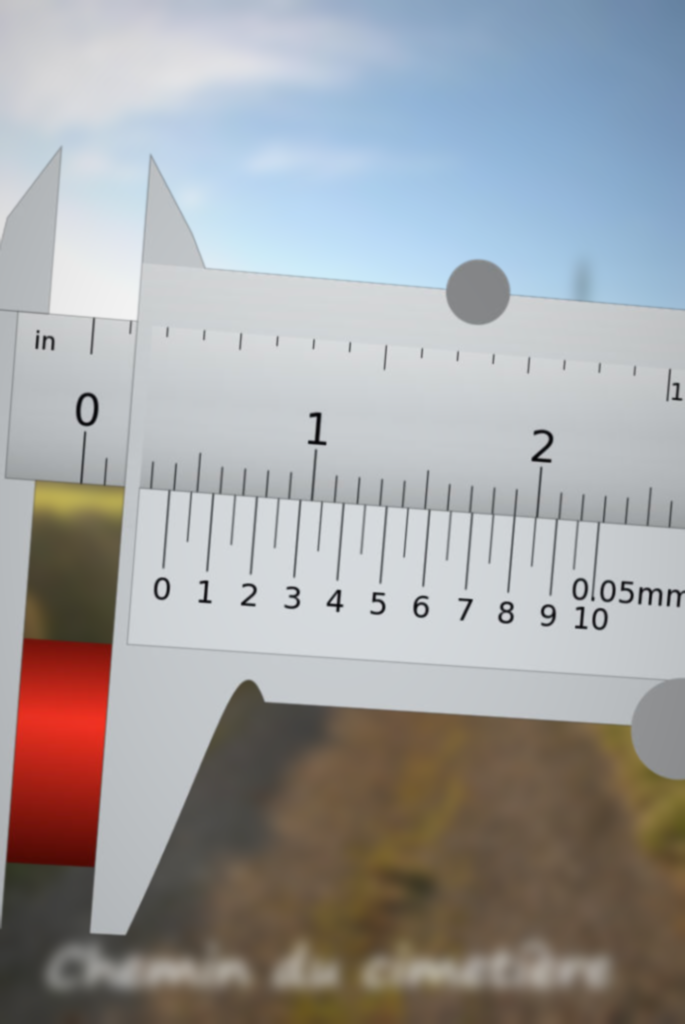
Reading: {"value": 3.8, "unit": "mm"}
